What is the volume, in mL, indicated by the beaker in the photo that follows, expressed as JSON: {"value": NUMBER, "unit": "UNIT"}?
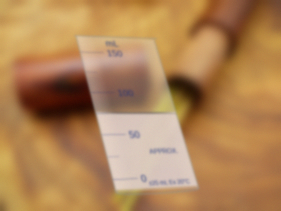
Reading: {"value": 75, "unit": "mL"}
